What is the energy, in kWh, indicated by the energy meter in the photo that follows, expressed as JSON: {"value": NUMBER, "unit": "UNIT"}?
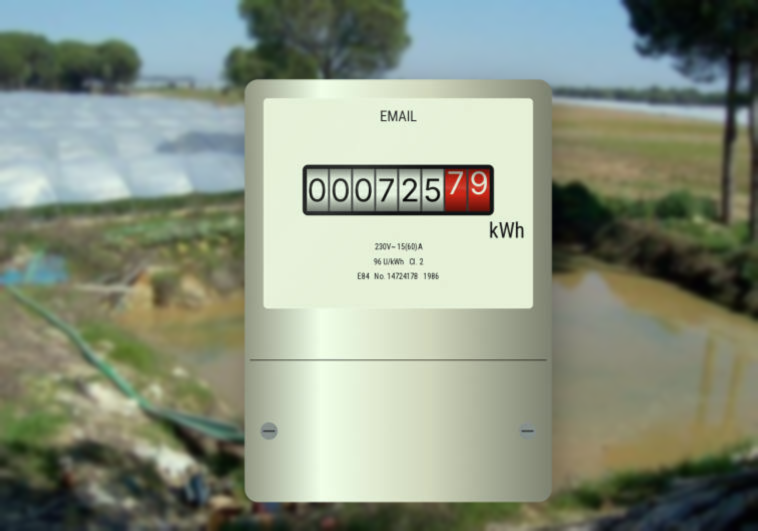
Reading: {"value": 725.79, "unit": "kWh"}
